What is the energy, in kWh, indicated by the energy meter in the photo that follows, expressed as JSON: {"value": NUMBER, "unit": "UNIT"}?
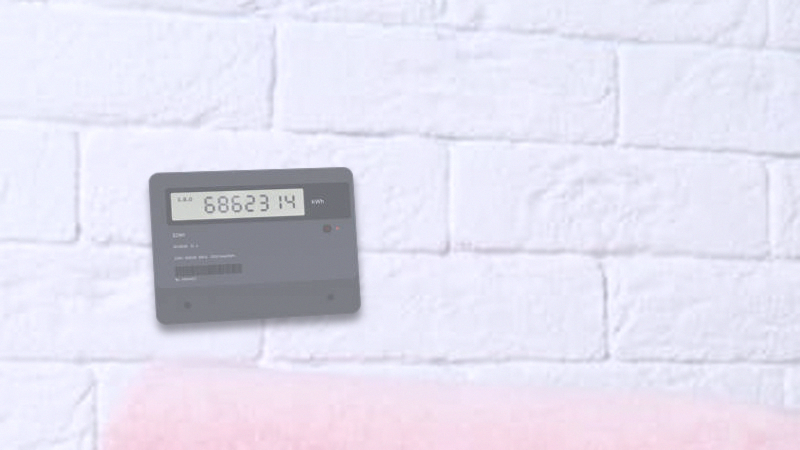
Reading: {"value": 6862314, "unit": "kWh"}
